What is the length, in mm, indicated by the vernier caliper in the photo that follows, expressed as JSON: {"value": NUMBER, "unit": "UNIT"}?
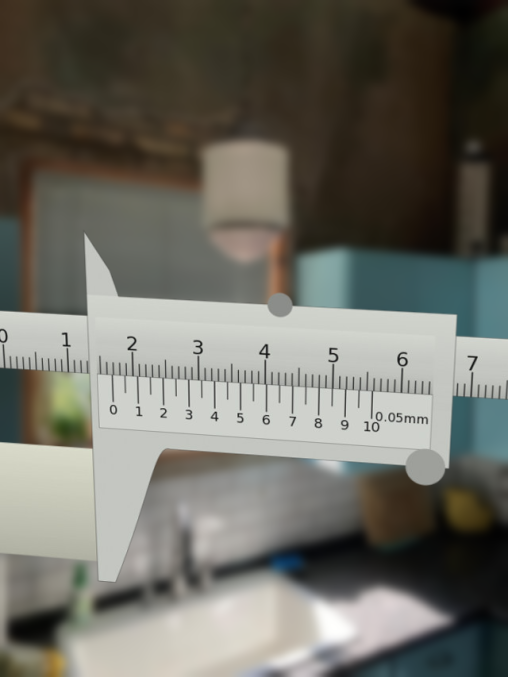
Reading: {"value": 16.8, "unit": "mm"}
